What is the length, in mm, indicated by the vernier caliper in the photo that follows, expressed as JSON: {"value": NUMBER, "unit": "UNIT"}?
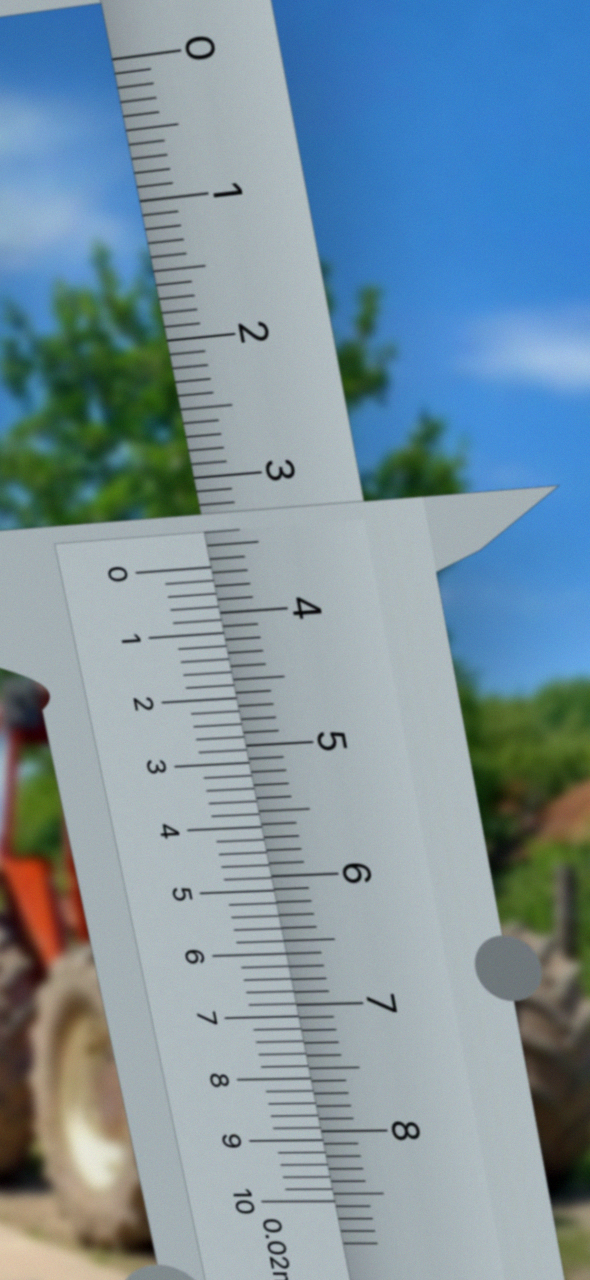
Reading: {"value": 36.6, "unit": "mm"}
